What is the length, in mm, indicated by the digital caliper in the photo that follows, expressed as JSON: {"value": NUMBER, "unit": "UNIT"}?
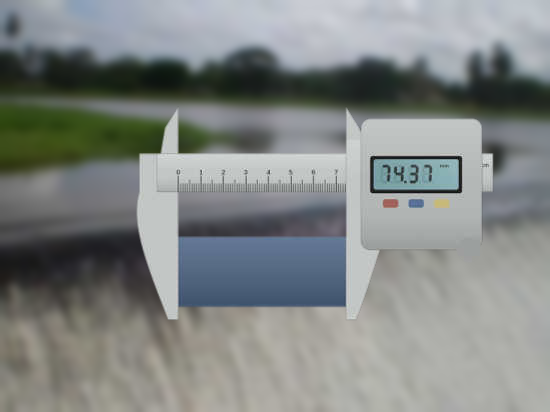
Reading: {"value": 74.37, "unit": "mm"}
